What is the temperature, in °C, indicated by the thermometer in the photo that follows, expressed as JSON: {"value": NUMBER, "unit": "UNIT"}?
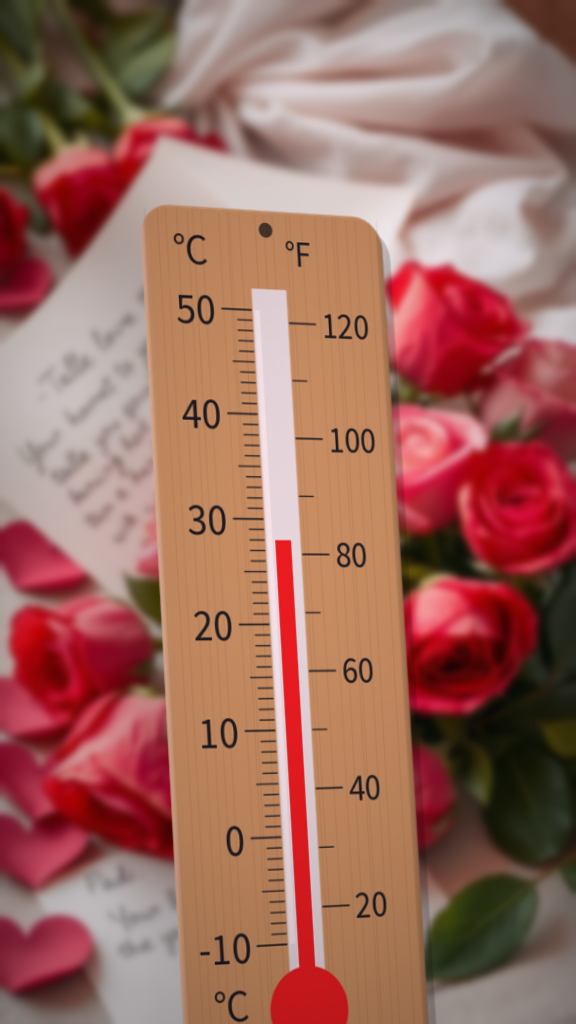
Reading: {"value": 28, "unit": "°C"}
